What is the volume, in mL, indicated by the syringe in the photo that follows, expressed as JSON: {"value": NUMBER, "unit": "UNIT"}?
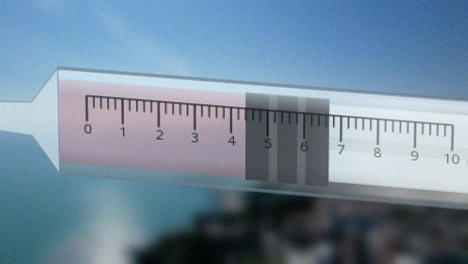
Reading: {"value": 4.4, "unit": "mL"}
